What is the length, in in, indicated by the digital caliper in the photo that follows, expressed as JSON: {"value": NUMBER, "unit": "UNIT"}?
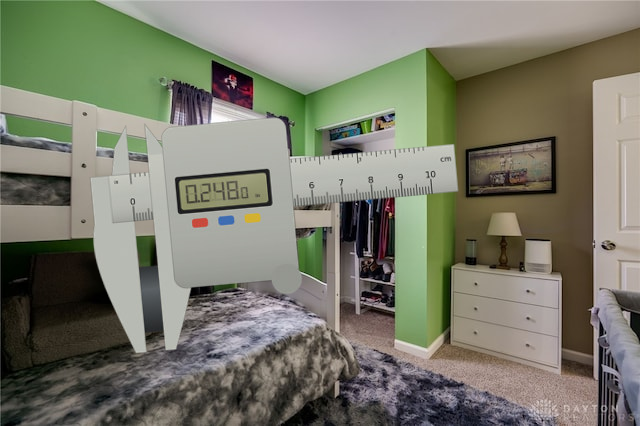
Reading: {"value": 0.2480, "unit": "in"}
